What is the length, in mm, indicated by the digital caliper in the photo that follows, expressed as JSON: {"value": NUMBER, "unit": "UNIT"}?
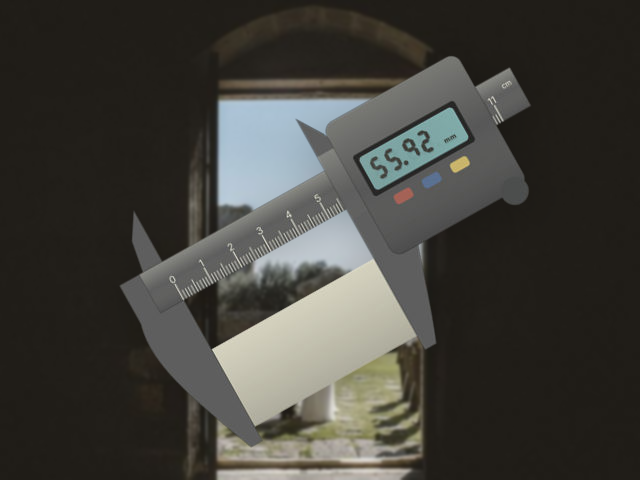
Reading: {"value": 55.92, "unit": "mm"}
